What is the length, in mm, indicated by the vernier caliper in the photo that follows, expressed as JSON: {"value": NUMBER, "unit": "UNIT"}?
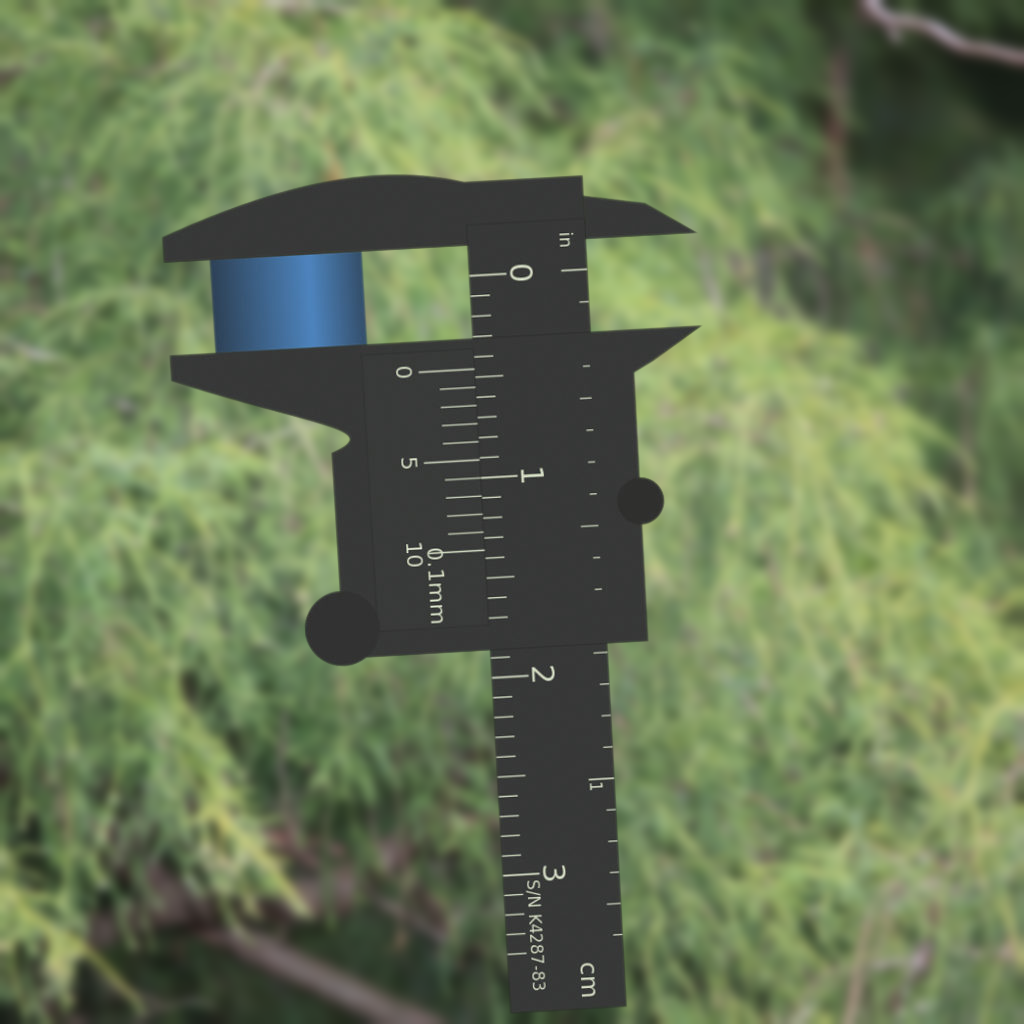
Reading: {"value": 4.6, "unit": "mm"}
